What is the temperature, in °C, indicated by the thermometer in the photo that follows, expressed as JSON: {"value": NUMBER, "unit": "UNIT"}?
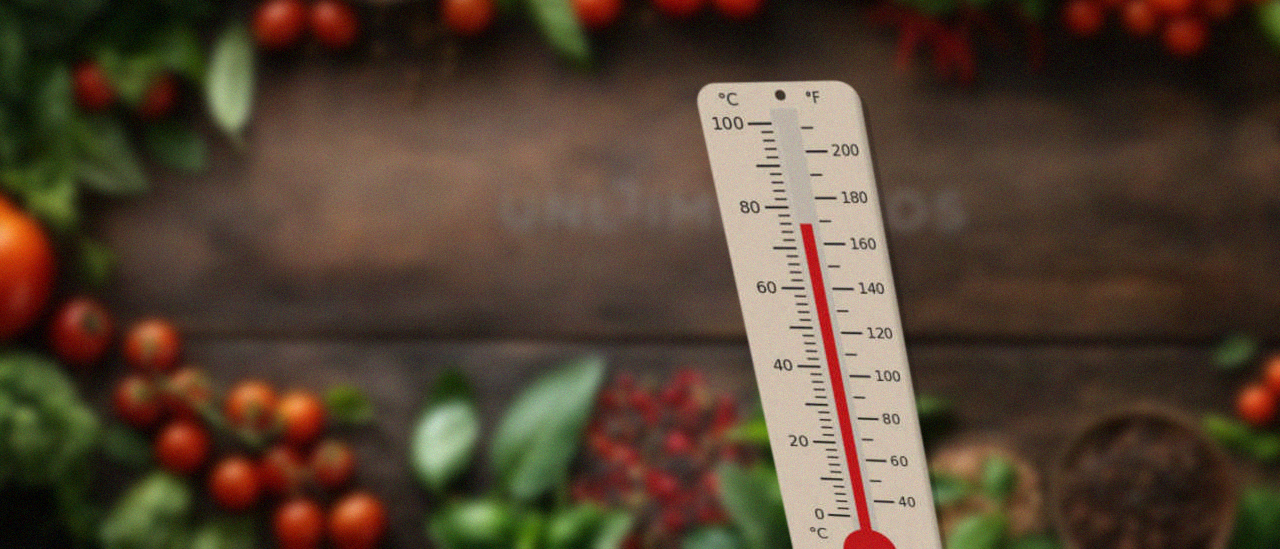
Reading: {"value": 76, "unit": "°C"}
